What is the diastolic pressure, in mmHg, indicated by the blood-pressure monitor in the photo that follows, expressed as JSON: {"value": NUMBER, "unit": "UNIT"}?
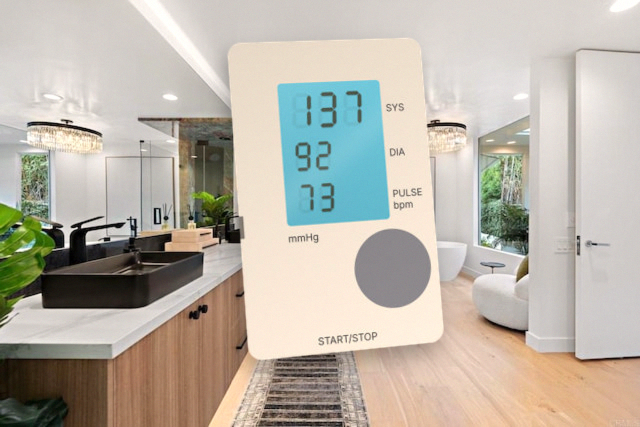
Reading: {"value": 92, "unit": "mmHg"}
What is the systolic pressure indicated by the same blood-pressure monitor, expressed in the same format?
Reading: {"value": 137, "unit": "mmHg"}
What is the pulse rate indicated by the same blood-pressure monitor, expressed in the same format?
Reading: {"value": 73, "unit": "bpm"}
